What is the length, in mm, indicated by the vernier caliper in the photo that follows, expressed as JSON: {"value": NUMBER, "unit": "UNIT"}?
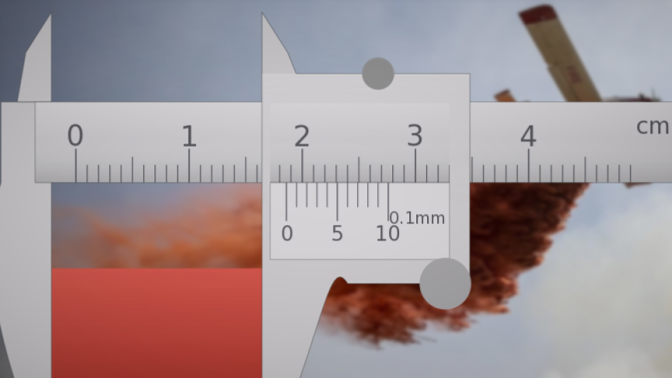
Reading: {"value": 18.6, "unit": "mm"}
